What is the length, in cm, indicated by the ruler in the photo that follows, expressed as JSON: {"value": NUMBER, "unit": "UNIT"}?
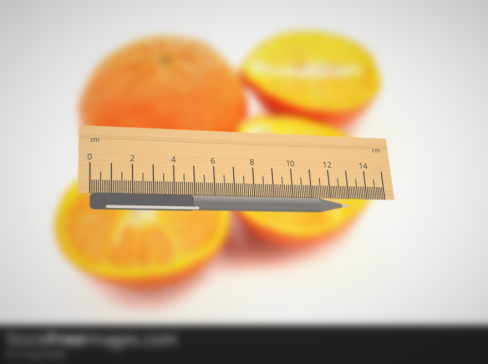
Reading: {"value": 13, "unit": "cm"}
